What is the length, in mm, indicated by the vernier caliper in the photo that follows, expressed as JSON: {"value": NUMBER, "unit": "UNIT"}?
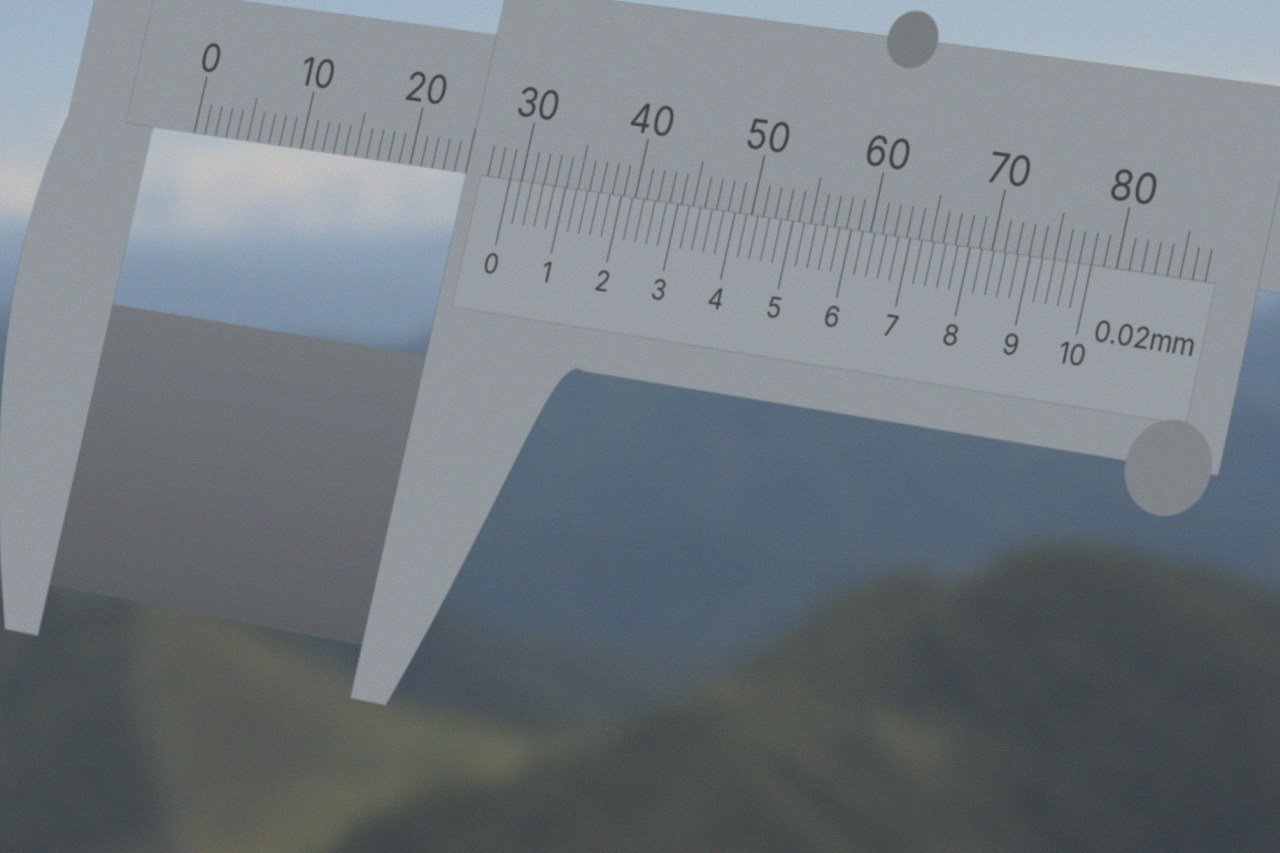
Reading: {"value": 29.0, "unit": "mm"}
